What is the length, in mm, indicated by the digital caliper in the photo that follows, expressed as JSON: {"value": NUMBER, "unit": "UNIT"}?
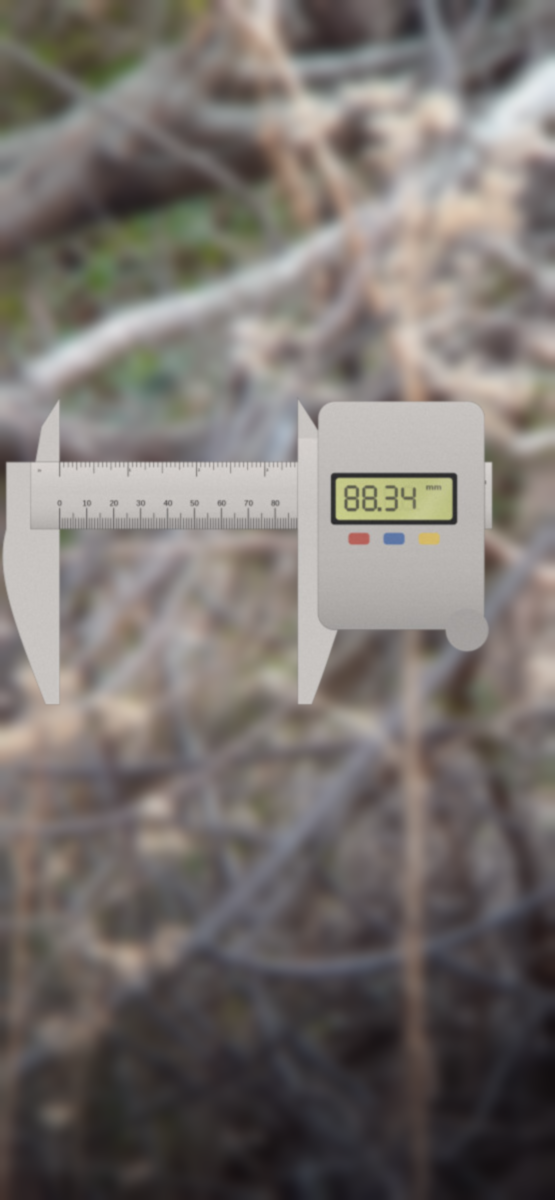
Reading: {"value": 88.34, "unit": "mm"}
